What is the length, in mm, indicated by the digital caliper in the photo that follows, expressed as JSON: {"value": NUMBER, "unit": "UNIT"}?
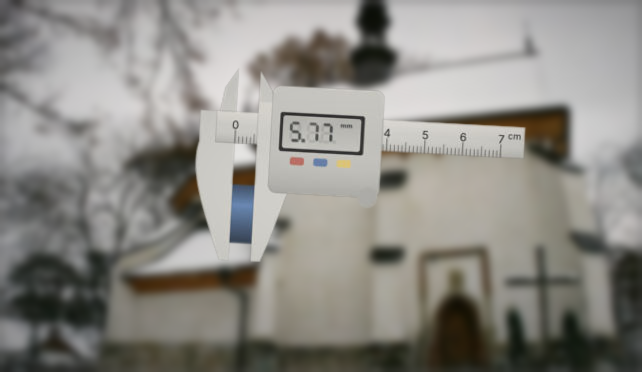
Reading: {"value": 5.77, "unit": "mm"}
